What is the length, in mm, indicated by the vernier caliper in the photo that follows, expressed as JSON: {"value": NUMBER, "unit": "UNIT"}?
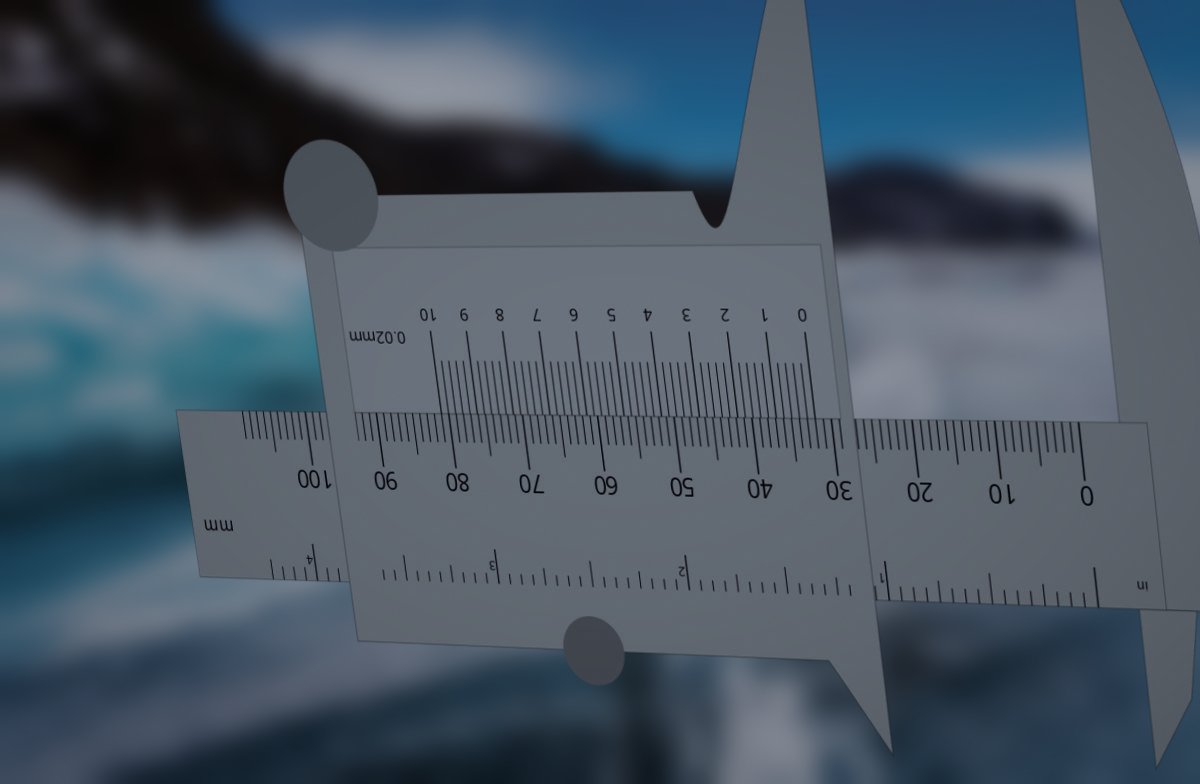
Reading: {"value": 32.0, "unit": "mm"}
